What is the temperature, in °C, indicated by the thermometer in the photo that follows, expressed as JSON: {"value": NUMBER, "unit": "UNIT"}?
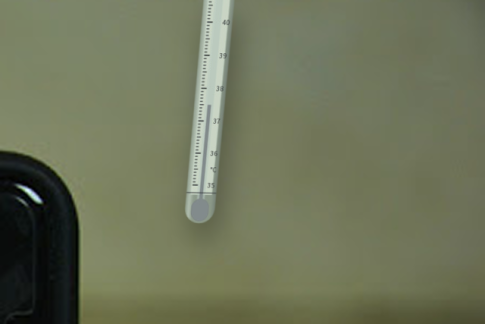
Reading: {"value": 37.5, "unit": "°C"}
